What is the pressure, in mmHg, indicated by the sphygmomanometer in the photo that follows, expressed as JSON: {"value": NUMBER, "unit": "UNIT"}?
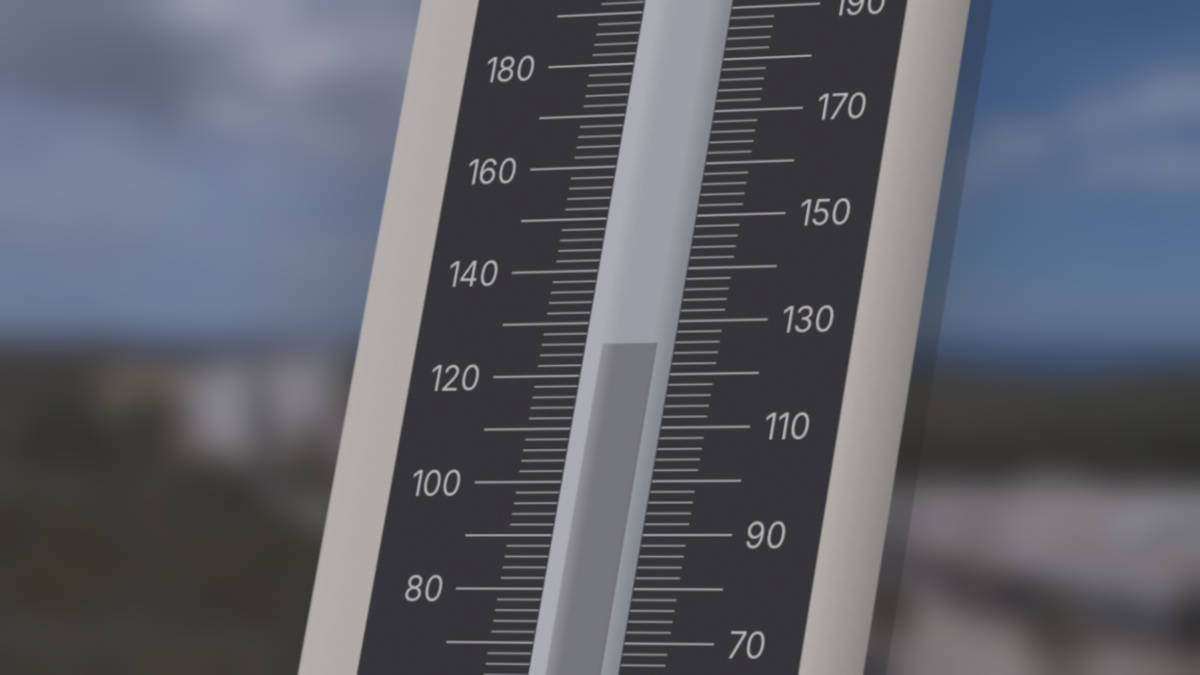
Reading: {"value": 126, "unit": "mmHg"}
